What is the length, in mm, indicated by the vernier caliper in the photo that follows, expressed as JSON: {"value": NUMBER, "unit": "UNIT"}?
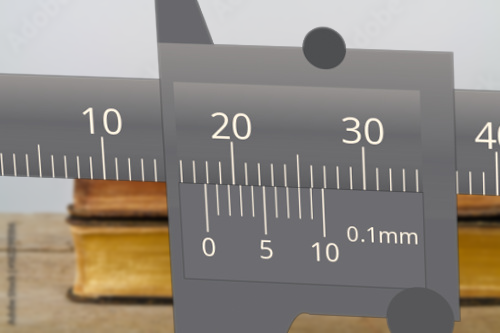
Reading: {"value": 17.8, "unit": "mm"}
